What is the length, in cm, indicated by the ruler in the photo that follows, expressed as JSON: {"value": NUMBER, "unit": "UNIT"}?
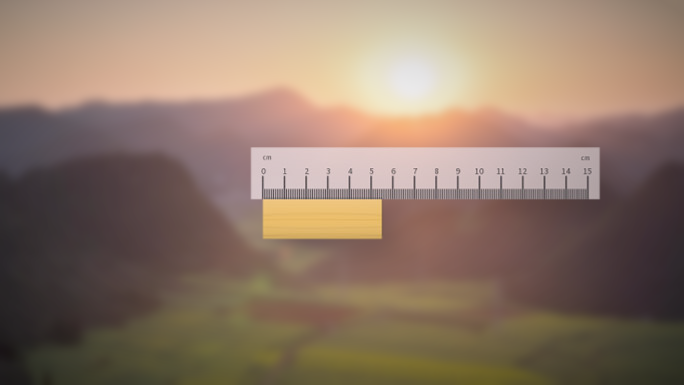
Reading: {"value": 5.5, "unit": "cm"}
